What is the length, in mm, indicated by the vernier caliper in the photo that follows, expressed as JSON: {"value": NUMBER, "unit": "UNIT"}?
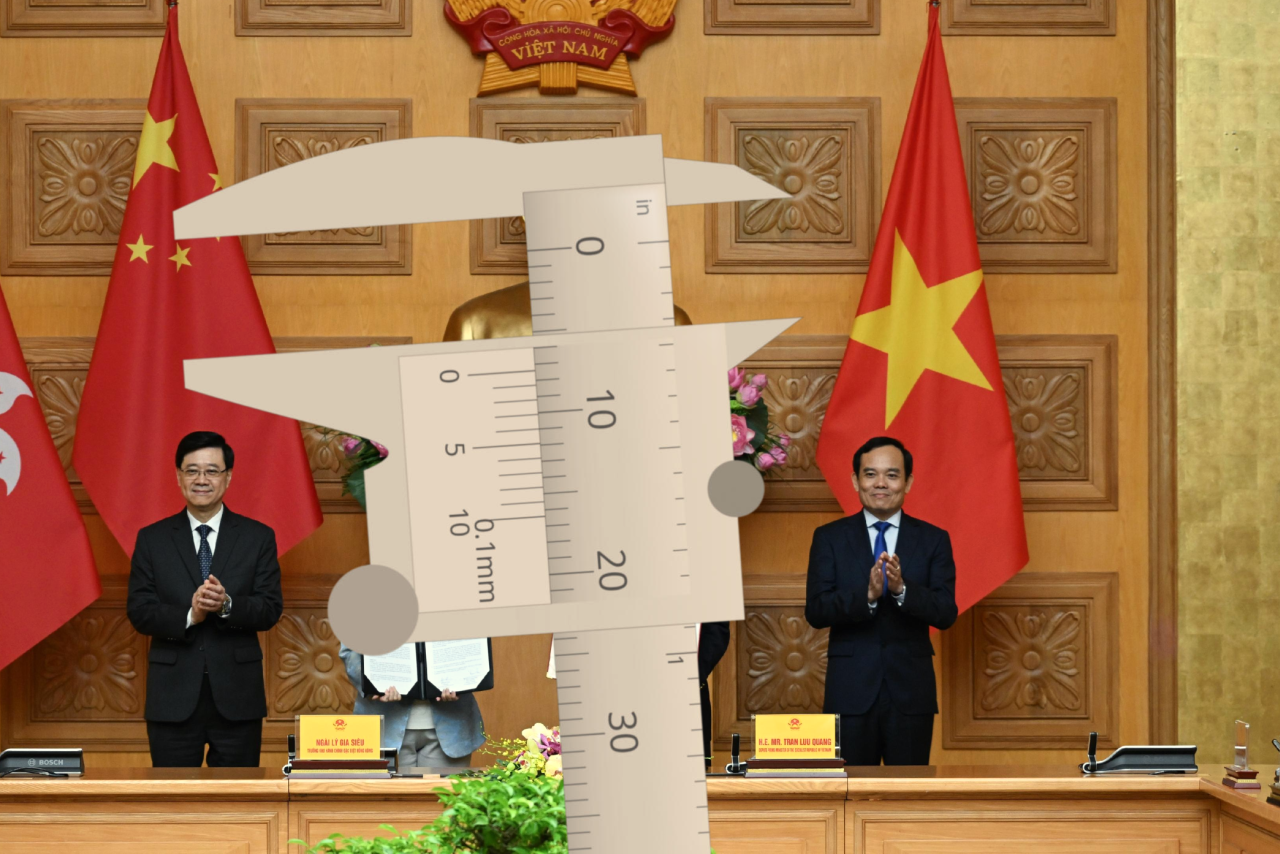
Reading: {"value": 7.4, "unit": "mm"}
